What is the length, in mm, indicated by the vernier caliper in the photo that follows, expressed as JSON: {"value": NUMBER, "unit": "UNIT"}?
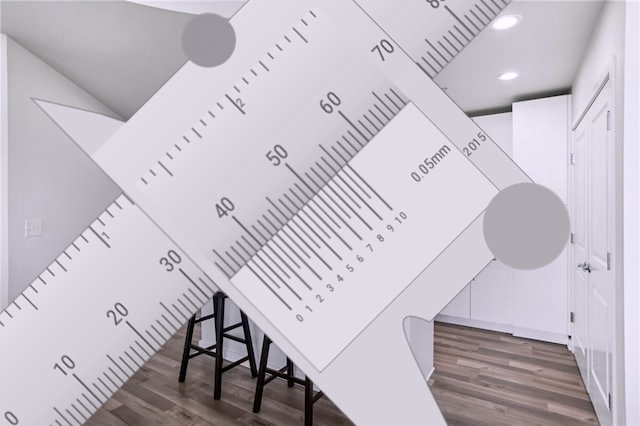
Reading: {"value": 36.8, "unit": "mm"}
